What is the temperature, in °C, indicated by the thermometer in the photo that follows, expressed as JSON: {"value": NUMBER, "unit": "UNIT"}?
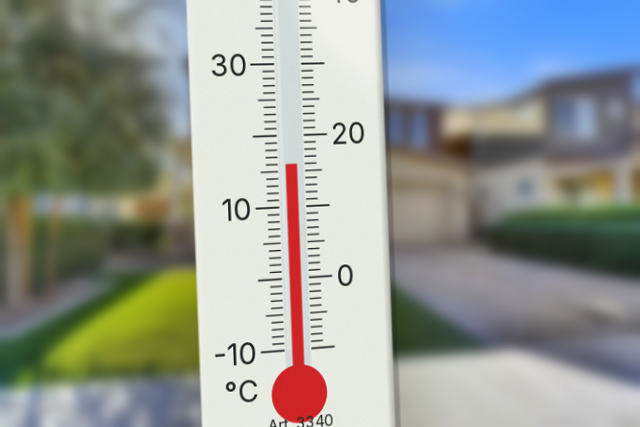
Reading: {"value": 16, "unit": "°C"}
